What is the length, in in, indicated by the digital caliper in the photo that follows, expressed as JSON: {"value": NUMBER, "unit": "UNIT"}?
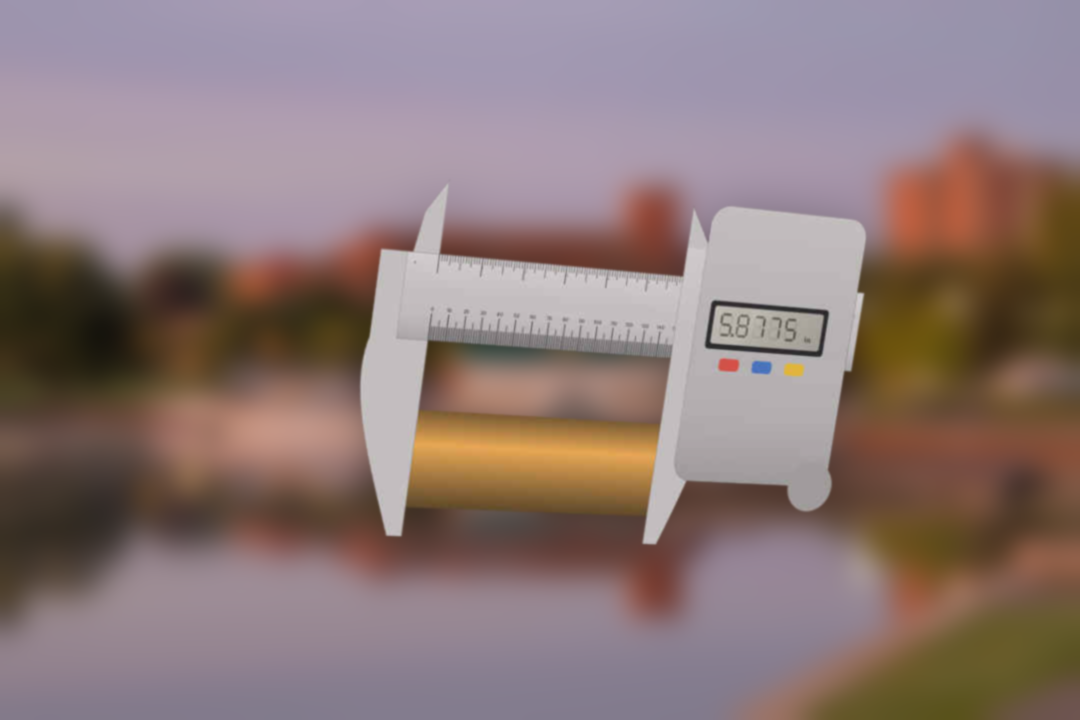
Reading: {"value": 5.8775, "unit": "in"}
